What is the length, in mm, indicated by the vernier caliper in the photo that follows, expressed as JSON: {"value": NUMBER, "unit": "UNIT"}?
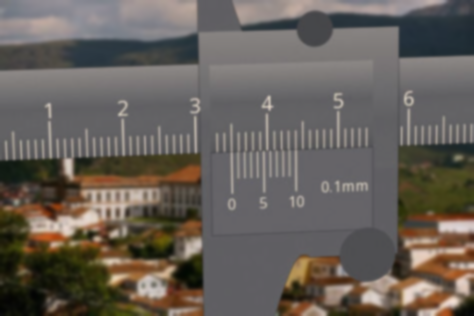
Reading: {"value": 35.0, "unit": "mm"}
